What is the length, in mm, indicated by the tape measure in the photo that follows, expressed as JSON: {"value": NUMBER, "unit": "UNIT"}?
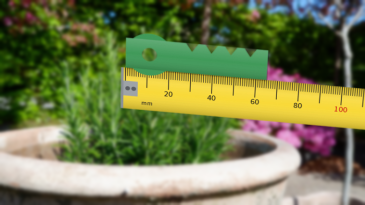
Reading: {"value": 65, "unit": "mm"}
